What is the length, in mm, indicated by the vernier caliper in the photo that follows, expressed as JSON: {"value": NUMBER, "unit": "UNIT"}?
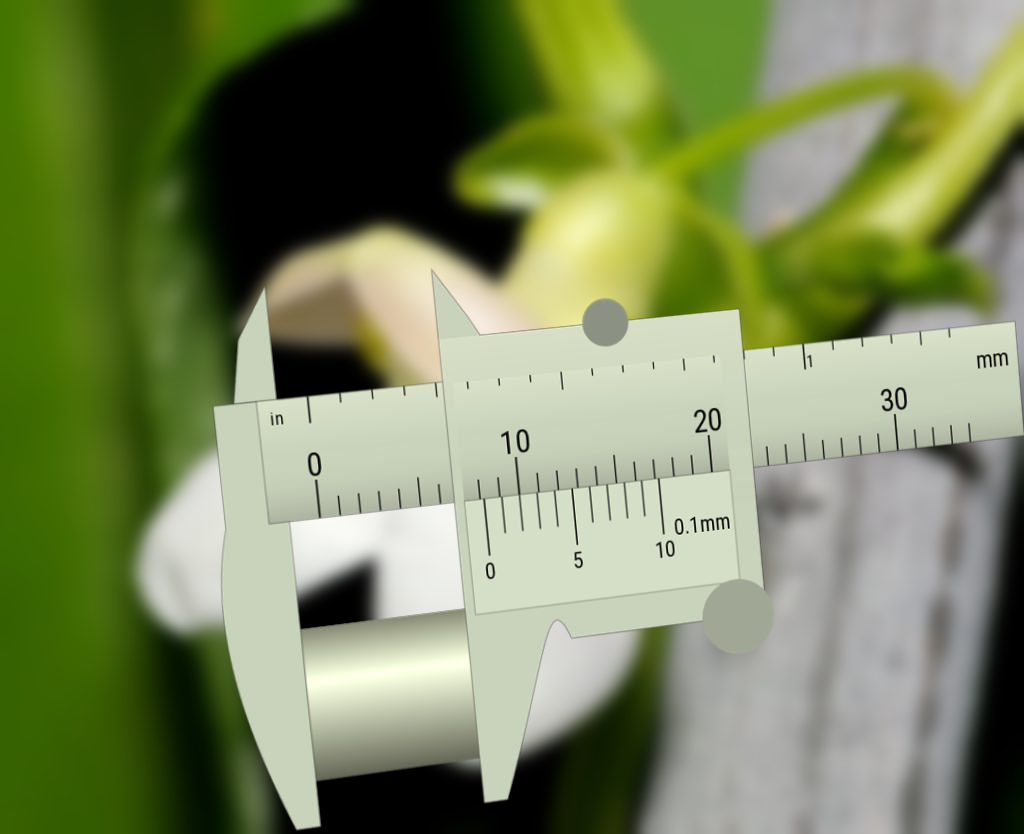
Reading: {"value": 8.2, "unit": "mm"}
